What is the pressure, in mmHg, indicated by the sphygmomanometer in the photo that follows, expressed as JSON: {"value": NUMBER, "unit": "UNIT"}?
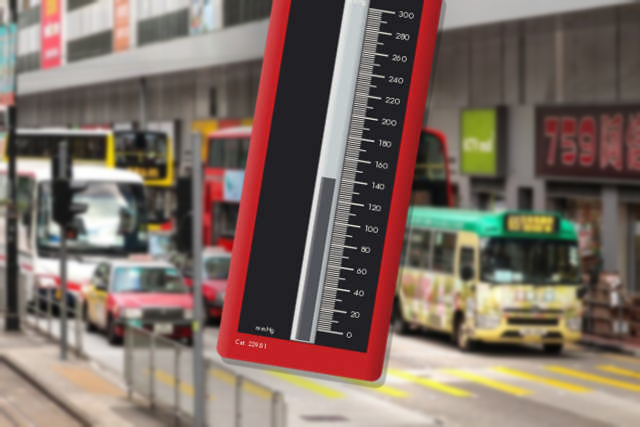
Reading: {"value": 140, "unit": "mmHg"}
